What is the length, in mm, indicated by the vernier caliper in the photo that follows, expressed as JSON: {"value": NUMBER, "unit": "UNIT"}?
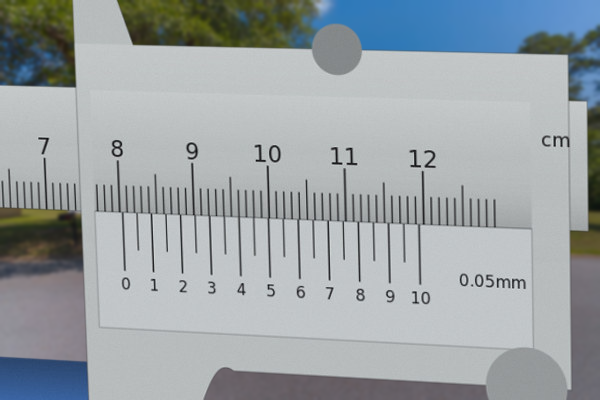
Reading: {"value": 80.4, "unit": "mm"}
